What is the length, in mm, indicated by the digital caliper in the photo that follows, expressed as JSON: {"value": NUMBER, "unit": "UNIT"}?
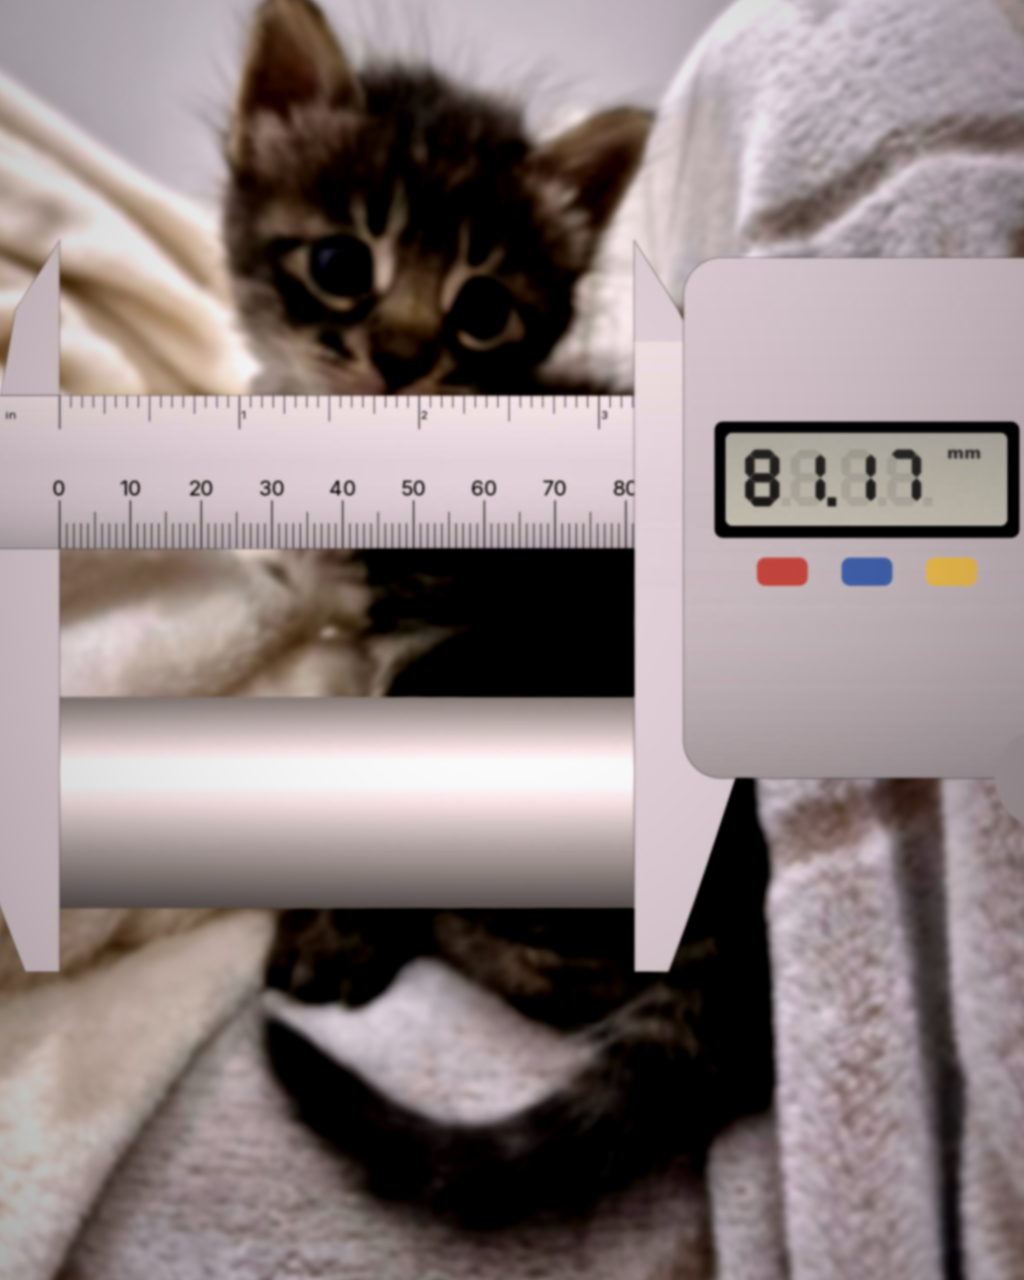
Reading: {"value": 81.17, "unit": "mm"}
